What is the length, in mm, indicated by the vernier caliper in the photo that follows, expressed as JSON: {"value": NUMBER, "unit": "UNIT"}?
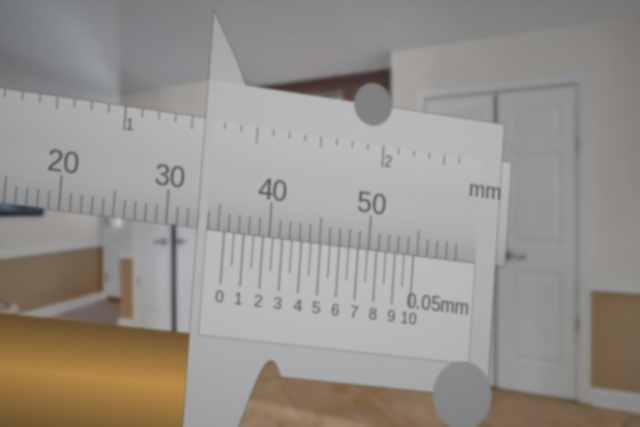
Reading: {"value": 35.6, "unit": "mm"}
